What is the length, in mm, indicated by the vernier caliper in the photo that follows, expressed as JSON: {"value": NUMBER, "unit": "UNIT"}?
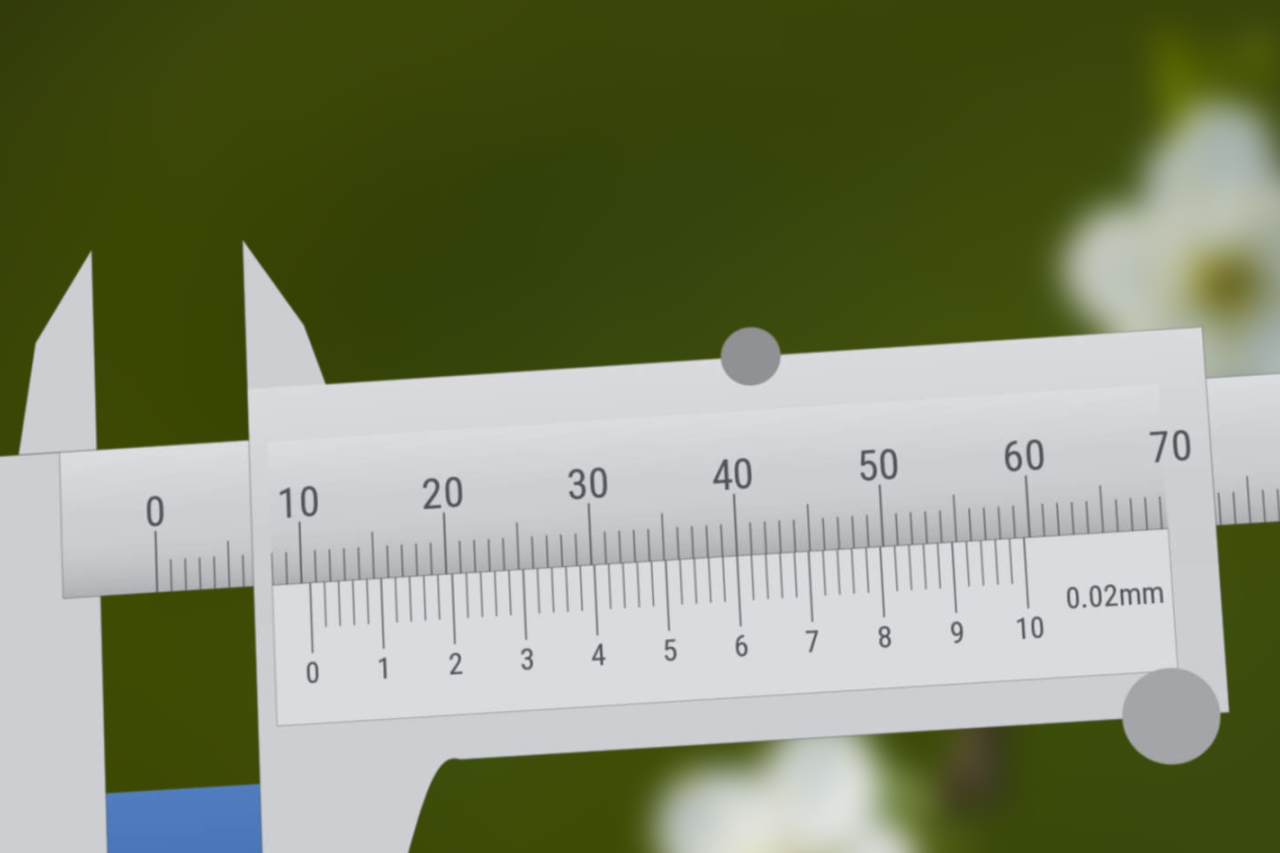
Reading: {"value": 10.6, "unit": "mm"}
